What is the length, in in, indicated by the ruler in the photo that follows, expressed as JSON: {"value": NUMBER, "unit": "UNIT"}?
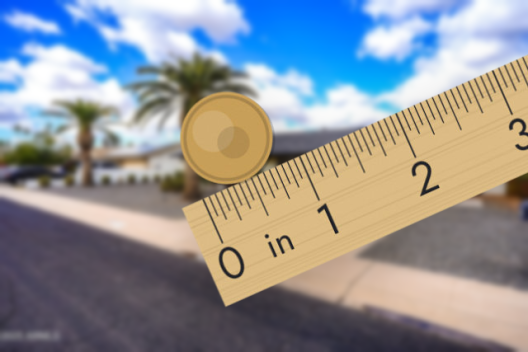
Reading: {"value": 0.875, "unit": "in"}
